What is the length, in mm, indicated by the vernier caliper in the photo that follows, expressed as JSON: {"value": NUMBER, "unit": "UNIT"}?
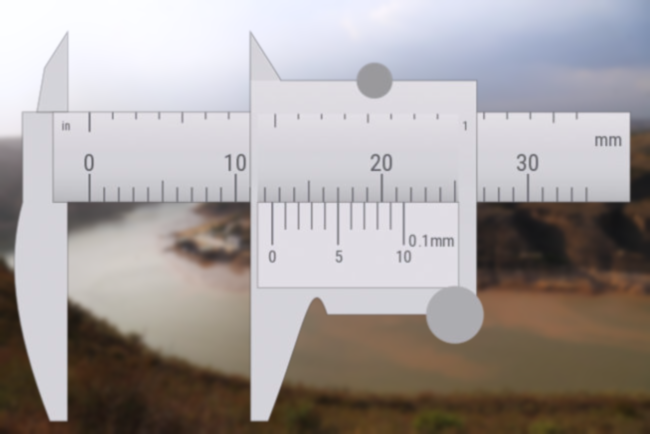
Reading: {"value": 12.5, "unit": "mm"}
